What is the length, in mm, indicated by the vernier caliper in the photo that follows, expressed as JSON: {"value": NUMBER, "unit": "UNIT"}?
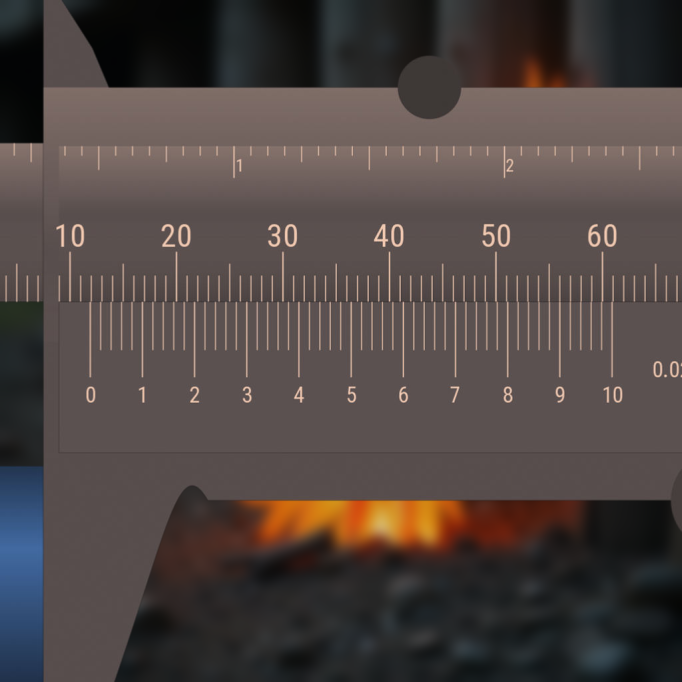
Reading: {"value": 11.9, "unit": "mm"}
